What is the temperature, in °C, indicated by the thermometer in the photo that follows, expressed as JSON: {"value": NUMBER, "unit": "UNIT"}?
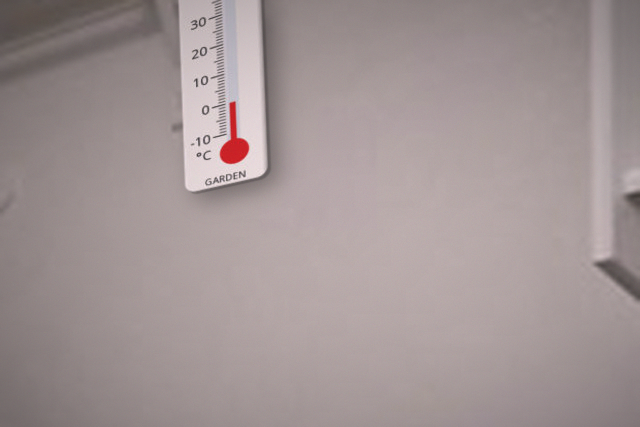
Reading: {"value": 0, "unit": "°C"}
